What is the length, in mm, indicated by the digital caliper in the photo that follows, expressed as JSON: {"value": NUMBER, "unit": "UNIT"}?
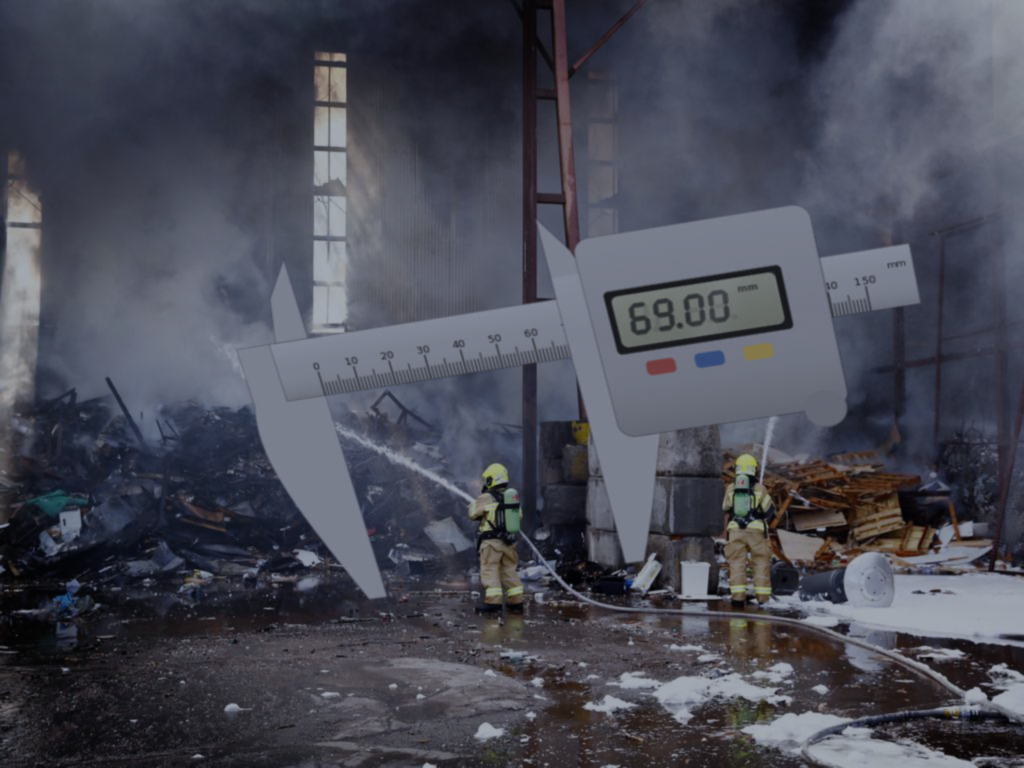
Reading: {"value": 69.00, "unit": "mm"}
